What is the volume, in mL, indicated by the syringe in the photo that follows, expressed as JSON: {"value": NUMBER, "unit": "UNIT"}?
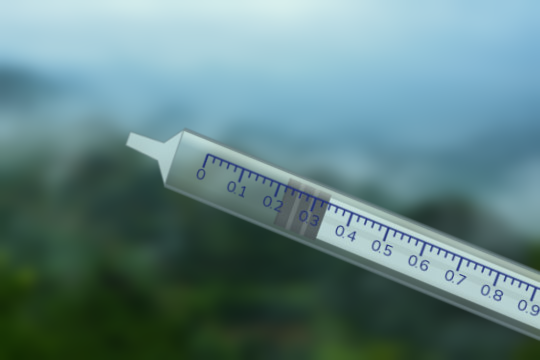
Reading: {"value": 0.22, "unit": "mL"}
